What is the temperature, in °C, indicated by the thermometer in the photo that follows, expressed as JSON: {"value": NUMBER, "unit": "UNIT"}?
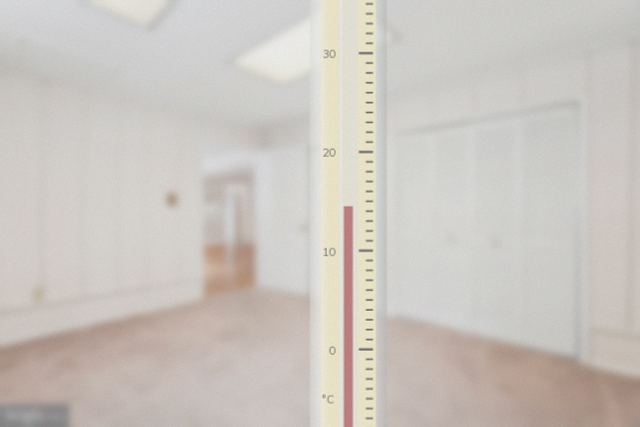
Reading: {"value": 14.5, "unit": "°C"}
